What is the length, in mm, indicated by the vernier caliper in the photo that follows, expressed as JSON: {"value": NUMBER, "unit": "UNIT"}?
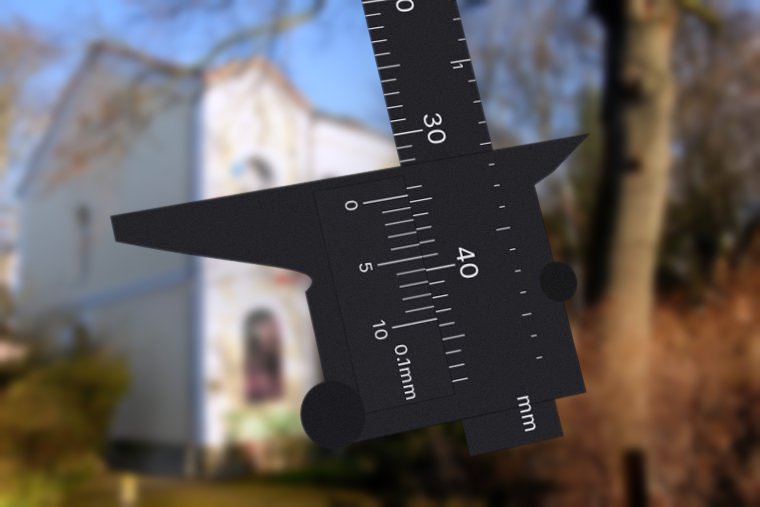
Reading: {"value": 34.5, "unit": "mm"}
